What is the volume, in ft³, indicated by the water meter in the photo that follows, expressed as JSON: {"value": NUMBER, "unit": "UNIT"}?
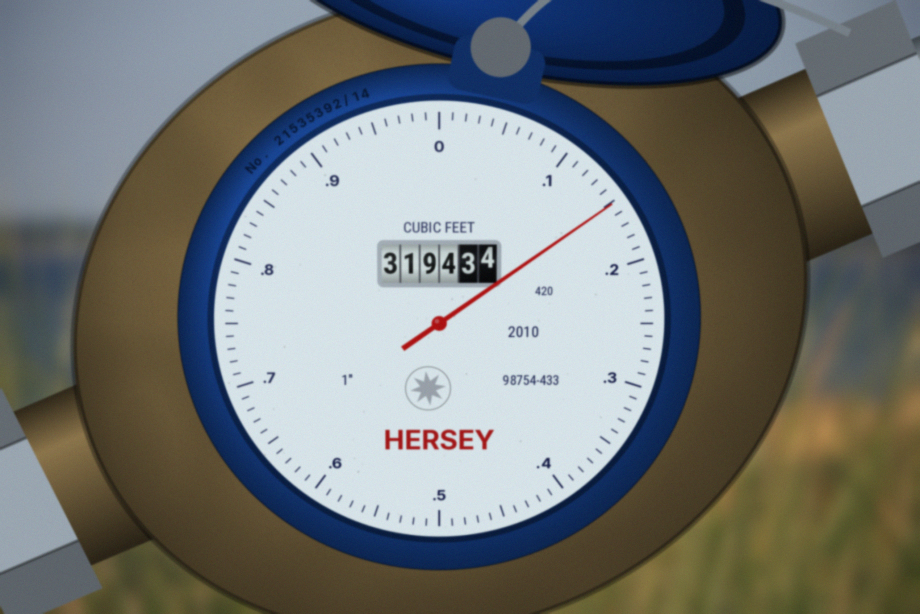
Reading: {"value": 319434.15, "unit": "ft³"}
